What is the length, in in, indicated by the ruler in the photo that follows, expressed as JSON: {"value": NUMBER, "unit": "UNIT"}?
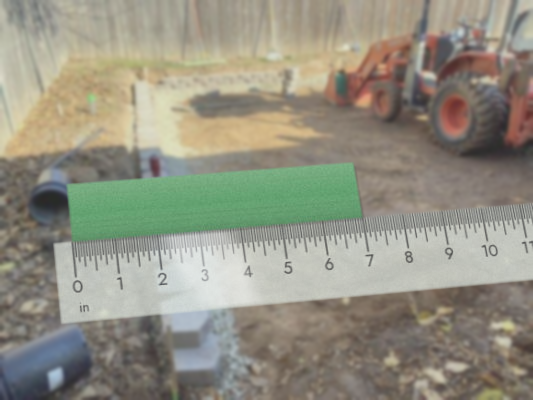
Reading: {"value": 7, "unit": "in"}
